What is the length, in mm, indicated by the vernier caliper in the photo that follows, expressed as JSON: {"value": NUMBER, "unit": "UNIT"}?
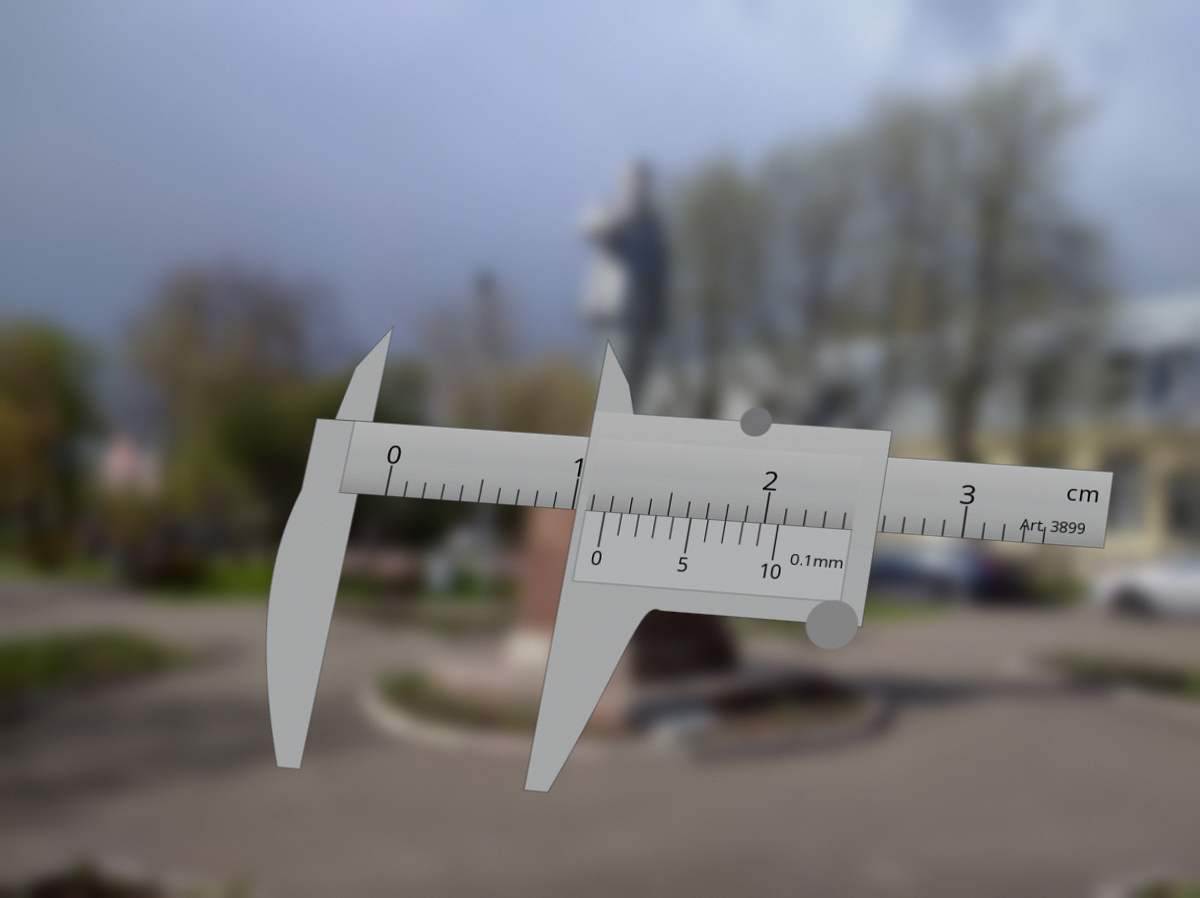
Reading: {"value": 11.7, "unit": "mm"}
